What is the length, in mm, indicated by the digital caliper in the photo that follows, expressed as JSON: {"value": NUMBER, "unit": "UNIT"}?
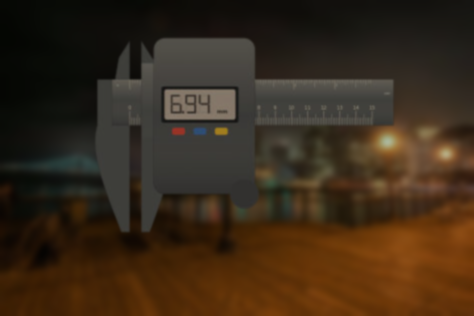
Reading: {"value": 6.94, "unit": "mm"}
